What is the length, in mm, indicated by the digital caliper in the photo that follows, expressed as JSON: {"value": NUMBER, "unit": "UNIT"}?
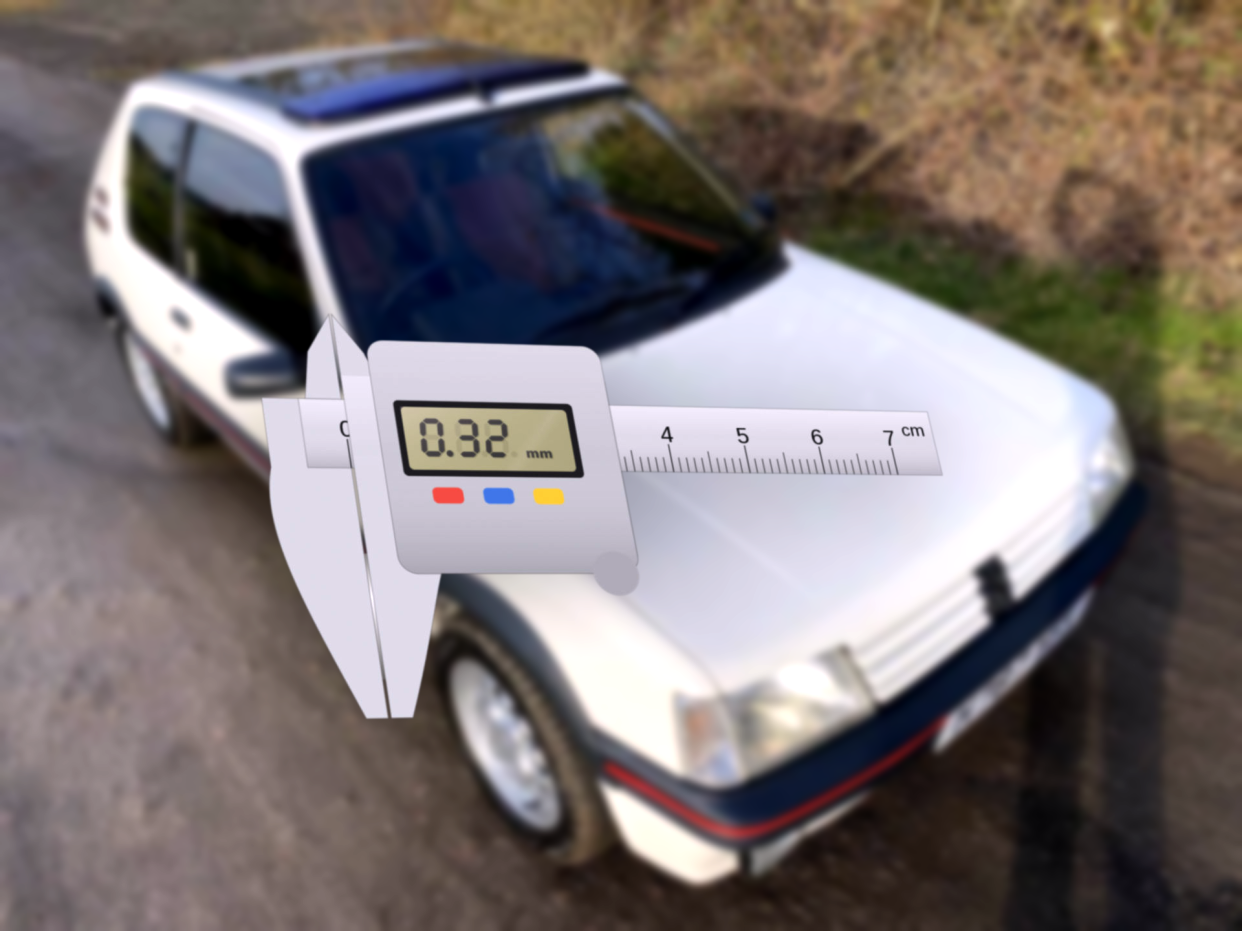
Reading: {"value": 0.32, "unit": "mm"}
